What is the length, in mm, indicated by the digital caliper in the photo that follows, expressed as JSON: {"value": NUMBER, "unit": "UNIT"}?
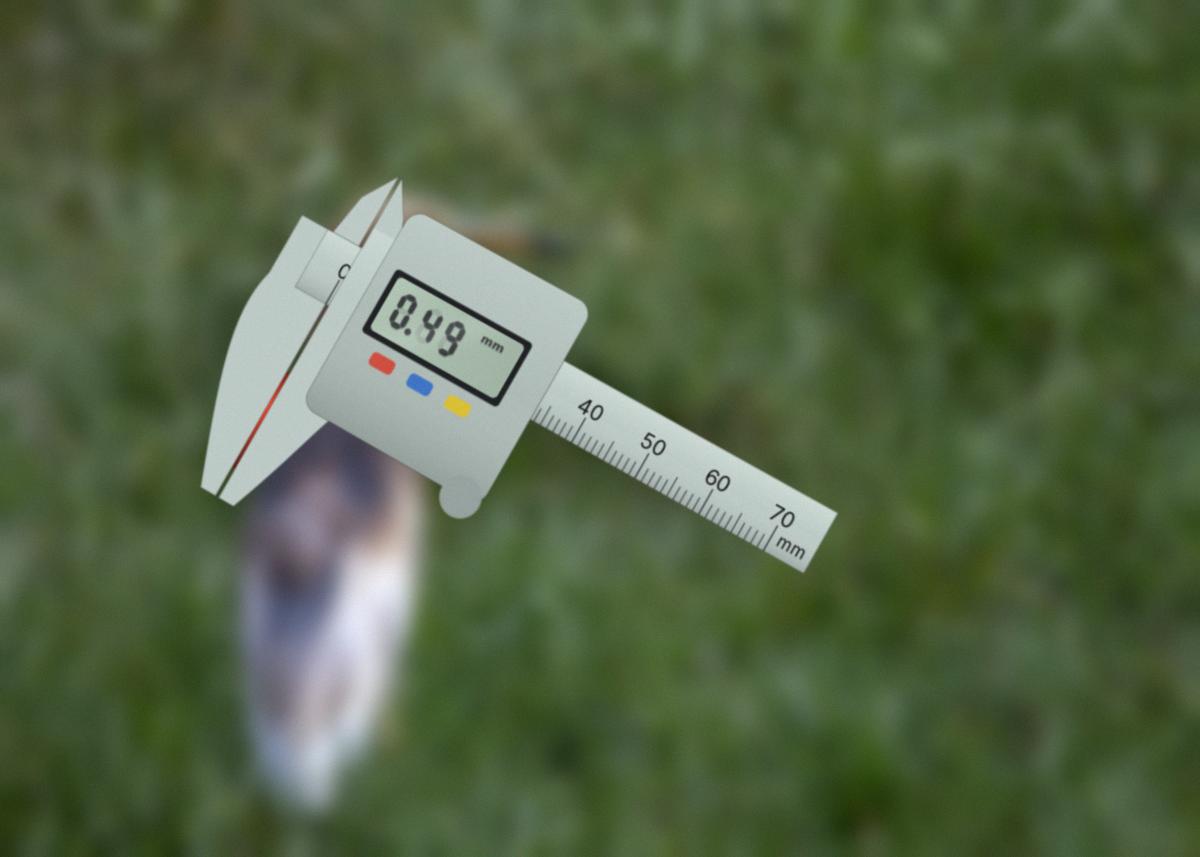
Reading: {"value": 0.49, "unit": "mm"}
